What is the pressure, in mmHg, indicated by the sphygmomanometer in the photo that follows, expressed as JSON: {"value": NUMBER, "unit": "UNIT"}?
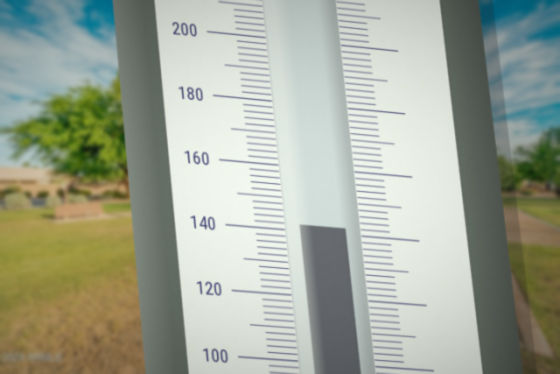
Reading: {"value": 142, "unit": "mmHg"}
